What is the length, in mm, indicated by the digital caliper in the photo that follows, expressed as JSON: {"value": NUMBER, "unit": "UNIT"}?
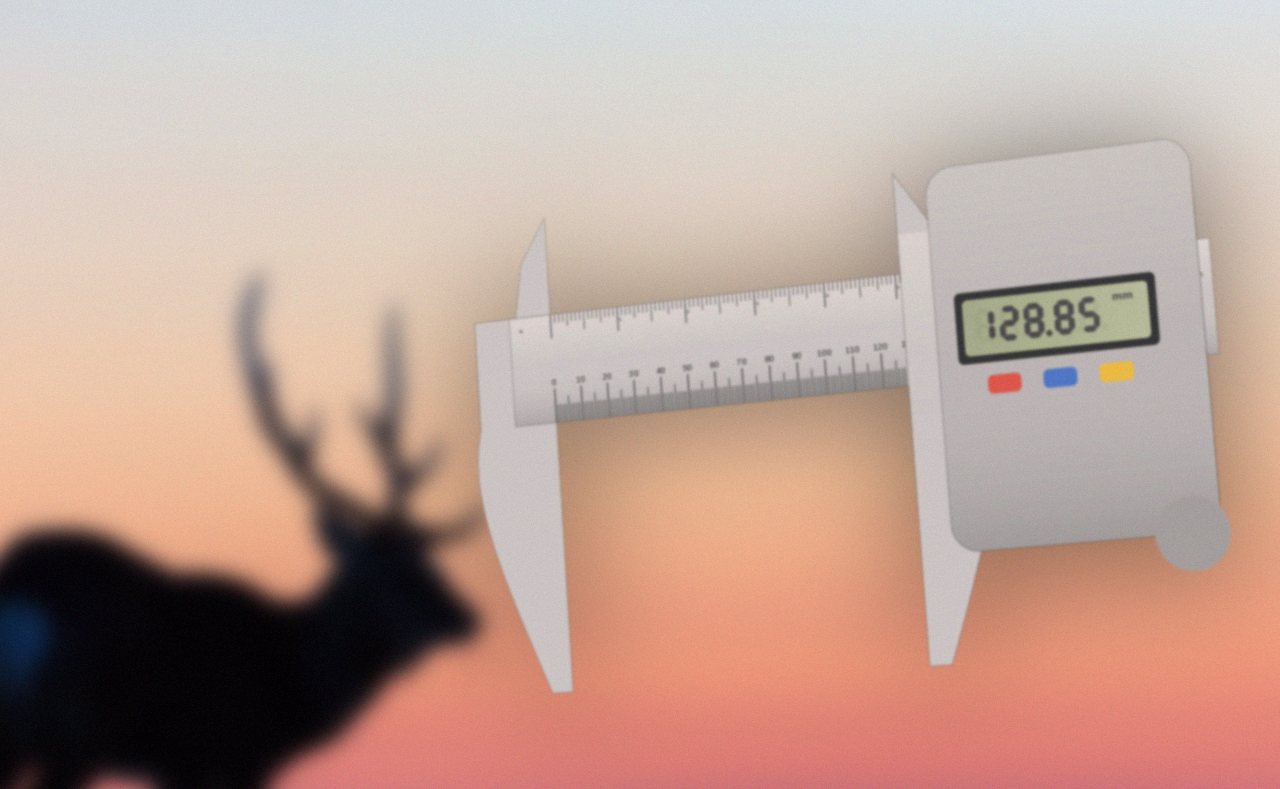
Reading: {"value": 128.85, "unit": "mm"}
